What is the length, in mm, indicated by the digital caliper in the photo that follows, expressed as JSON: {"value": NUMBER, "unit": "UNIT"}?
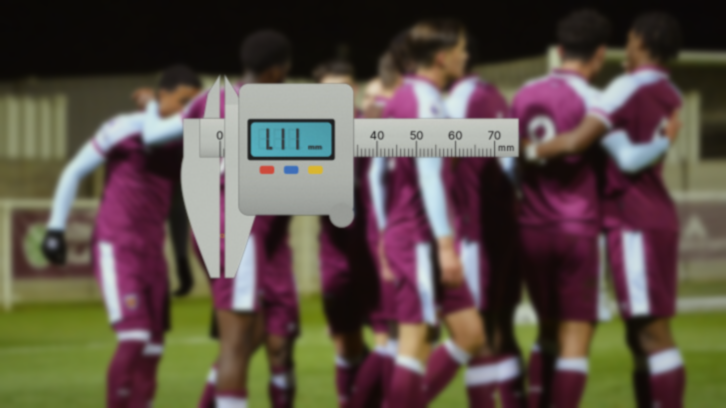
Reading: {"value": 1.11, "unit": "mm"}
